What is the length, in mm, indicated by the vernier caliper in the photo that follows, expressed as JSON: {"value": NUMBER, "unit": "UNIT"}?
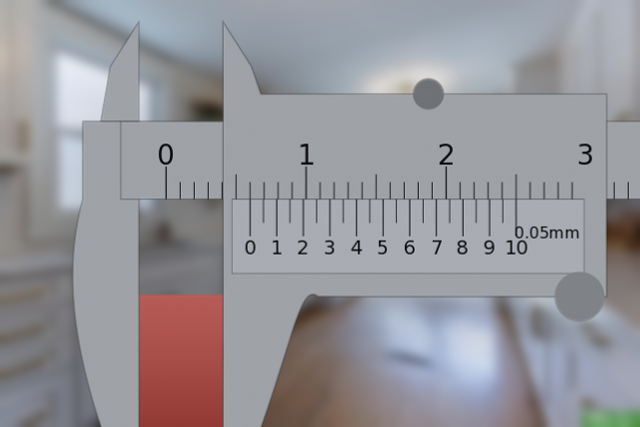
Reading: {"value": 6.0, "unit": "mm"}
